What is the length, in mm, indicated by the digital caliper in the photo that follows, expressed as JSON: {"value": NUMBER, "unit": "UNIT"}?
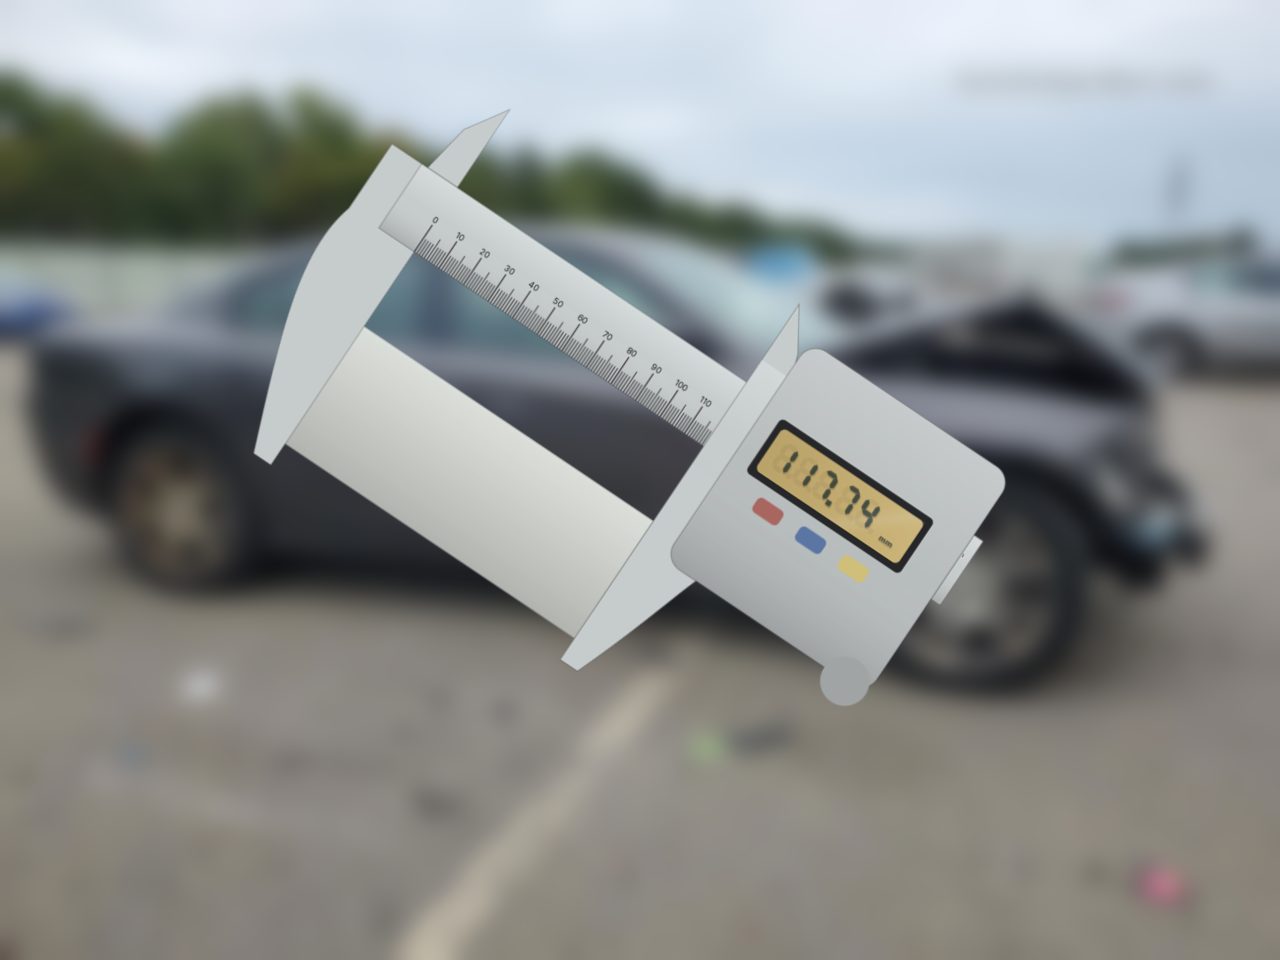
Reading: {"value": 117.74, "unit": "mm"}
